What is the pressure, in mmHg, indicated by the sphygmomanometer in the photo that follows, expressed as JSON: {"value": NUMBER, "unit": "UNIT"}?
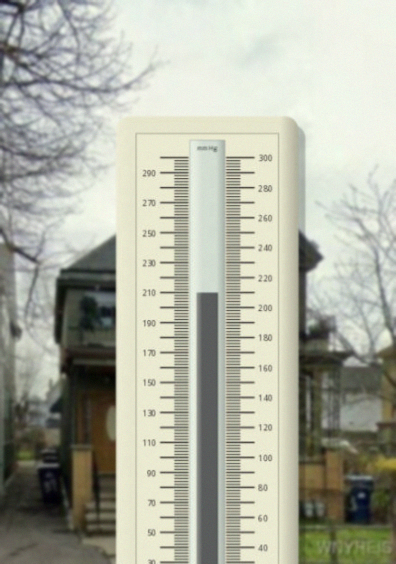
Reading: {"value": 210, "unit": "mmHg"}
